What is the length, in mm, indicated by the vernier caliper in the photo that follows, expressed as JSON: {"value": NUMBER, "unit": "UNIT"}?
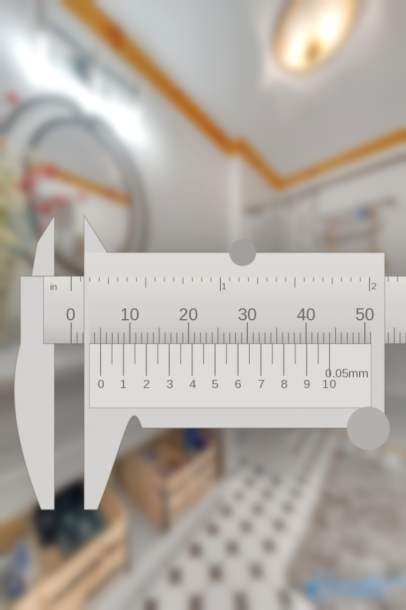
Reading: {"value": 5.0, "unit": "mm"}
